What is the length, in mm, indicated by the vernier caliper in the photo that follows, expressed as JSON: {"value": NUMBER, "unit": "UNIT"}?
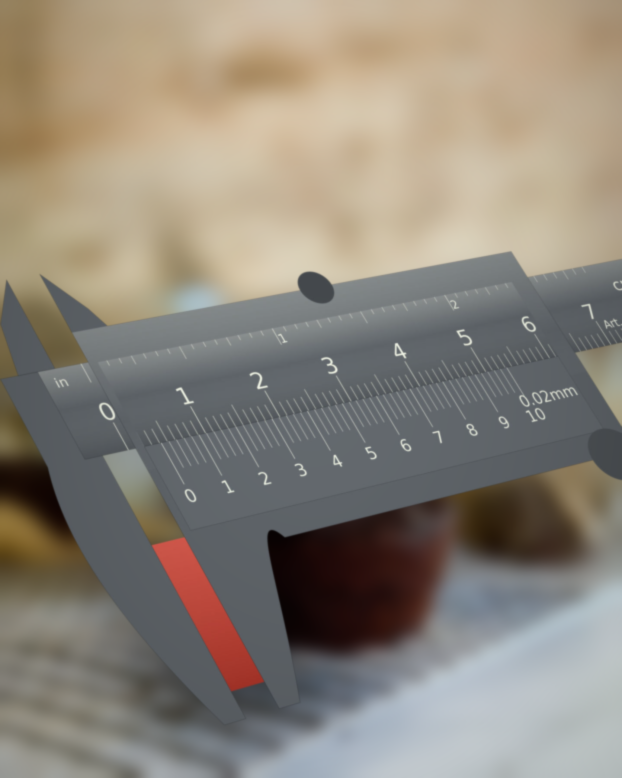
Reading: {"value": 4.2, "unit": "mm"}
